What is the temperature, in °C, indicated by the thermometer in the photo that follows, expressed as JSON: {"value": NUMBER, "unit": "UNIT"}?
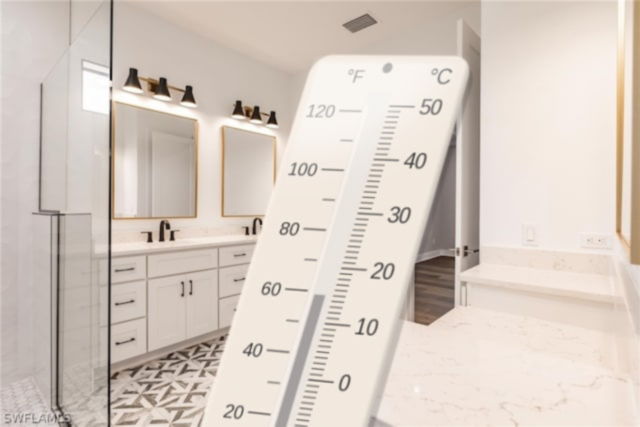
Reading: {"value": 15, "unit": "°C"}
